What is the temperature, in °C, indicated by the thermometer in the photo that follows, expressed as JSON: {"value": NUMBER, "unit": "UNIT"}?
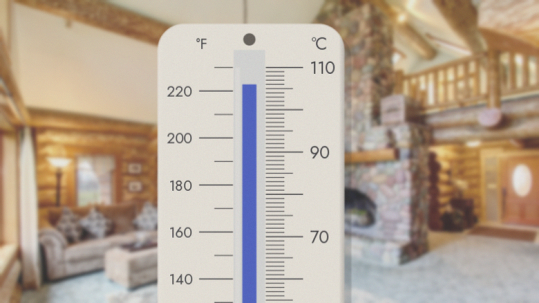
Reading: {"value": 106, "unit": "°C"}
